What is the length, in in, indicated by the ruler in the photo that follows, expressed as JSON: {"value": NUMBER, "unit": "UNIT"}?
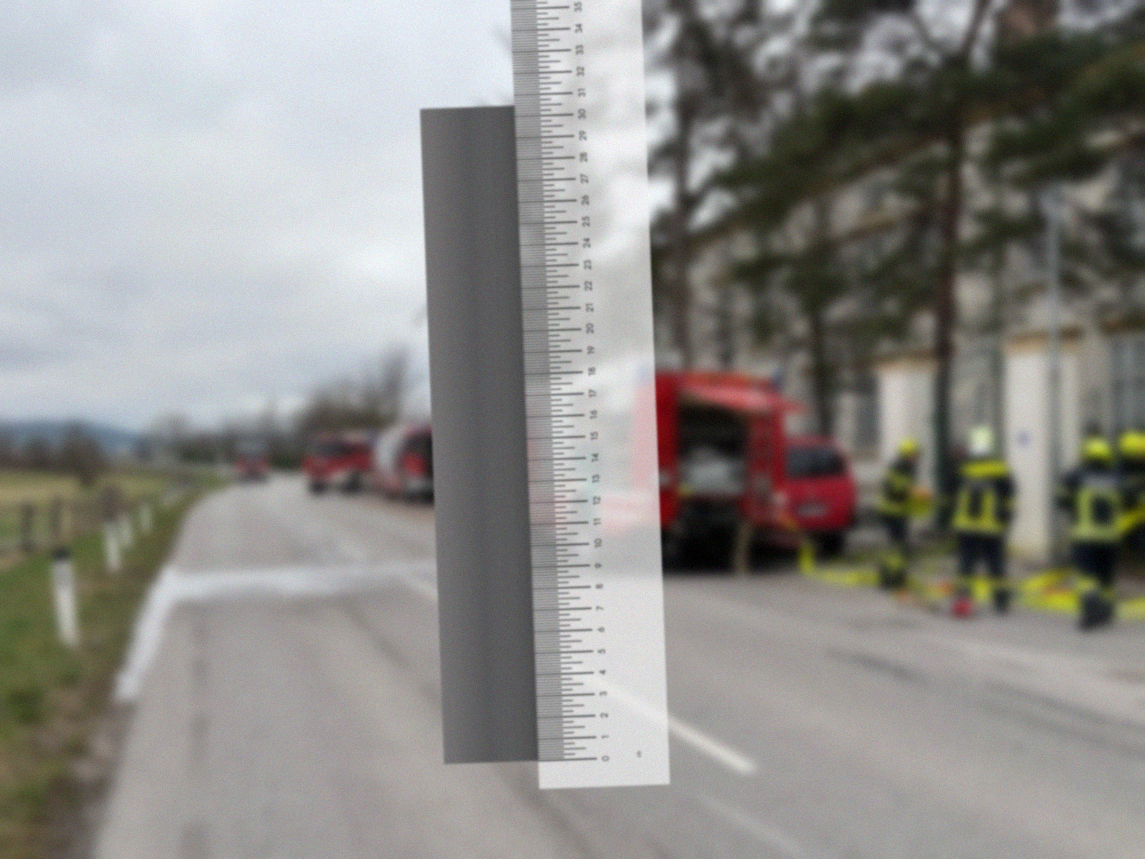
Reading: {"value": 30.5, "unit": "in"}
